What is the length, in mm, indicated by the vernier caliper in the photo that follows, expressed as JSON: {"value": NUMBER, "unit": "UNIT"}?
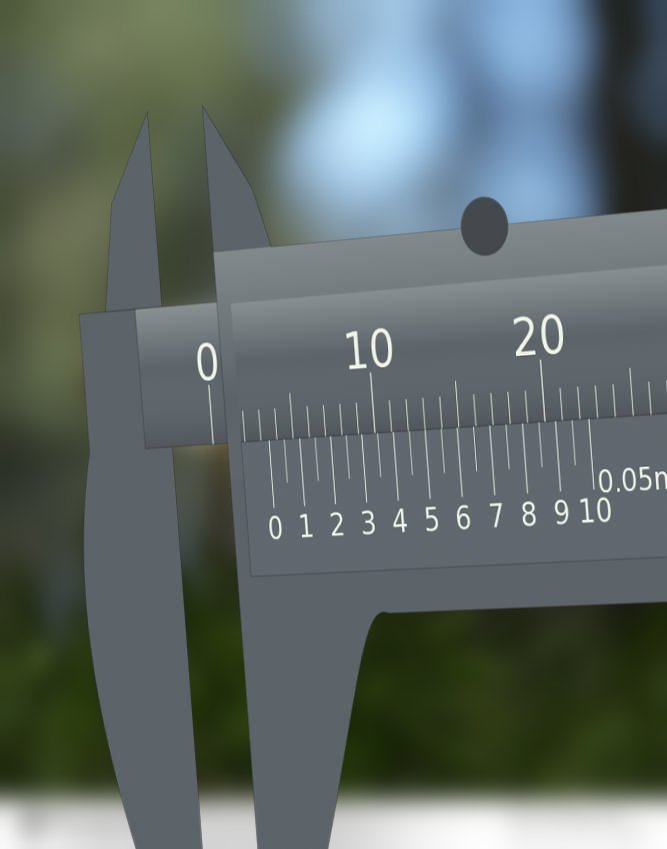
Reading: {"value": 3.5, "unit": "mm"}
